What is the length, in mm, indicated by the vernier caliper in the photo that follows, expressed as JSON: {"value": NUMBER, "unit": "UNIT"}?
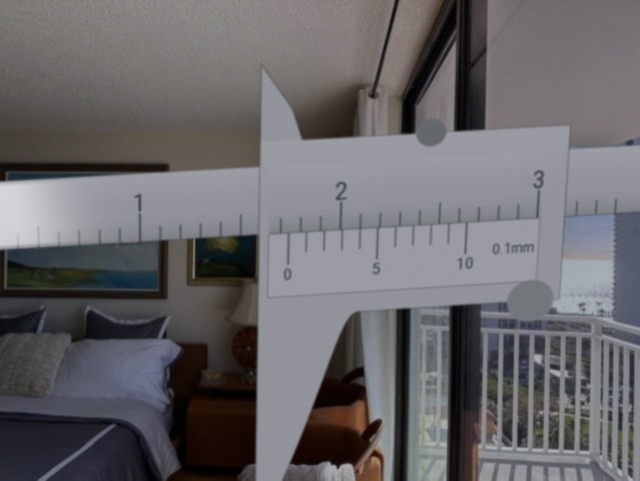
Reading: {"value": 17.4, "unit": "mm"}
